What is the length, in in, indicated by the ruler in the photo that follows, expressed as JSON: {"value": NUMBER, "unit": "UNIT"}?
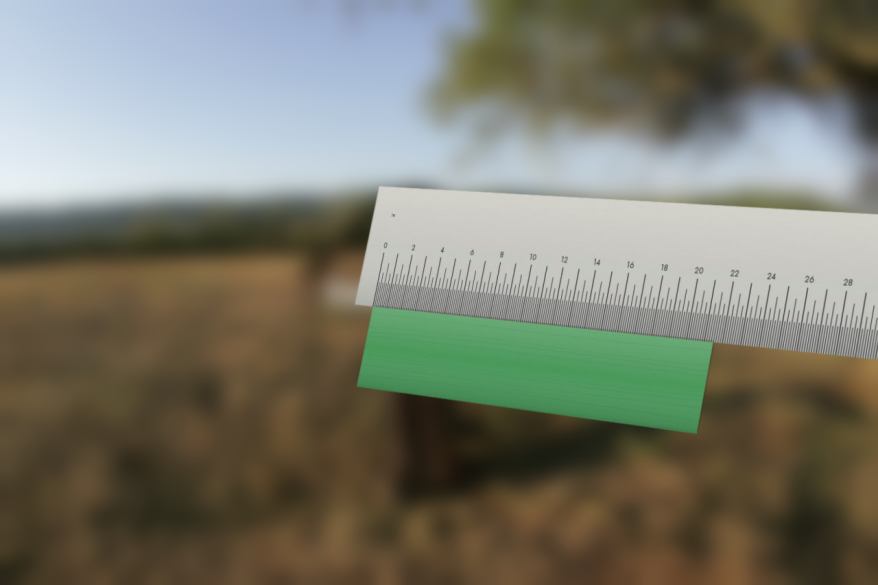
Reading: {"value": 21.5, "unit": "in"}
